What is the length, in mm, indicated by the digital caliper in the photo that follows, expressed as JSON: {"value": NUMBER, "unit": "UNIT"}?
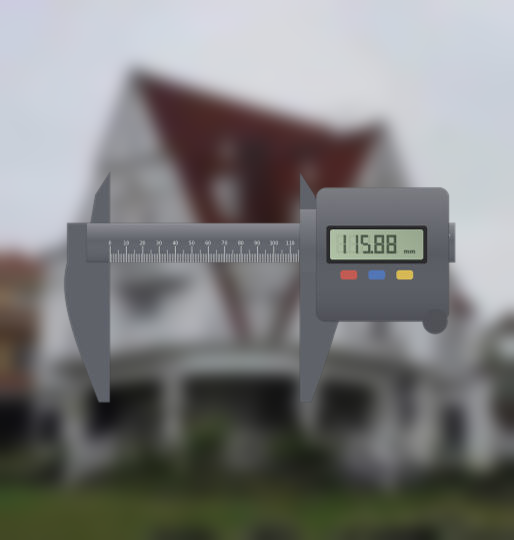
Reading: {"value": 115.88, "unit": "mm"}
